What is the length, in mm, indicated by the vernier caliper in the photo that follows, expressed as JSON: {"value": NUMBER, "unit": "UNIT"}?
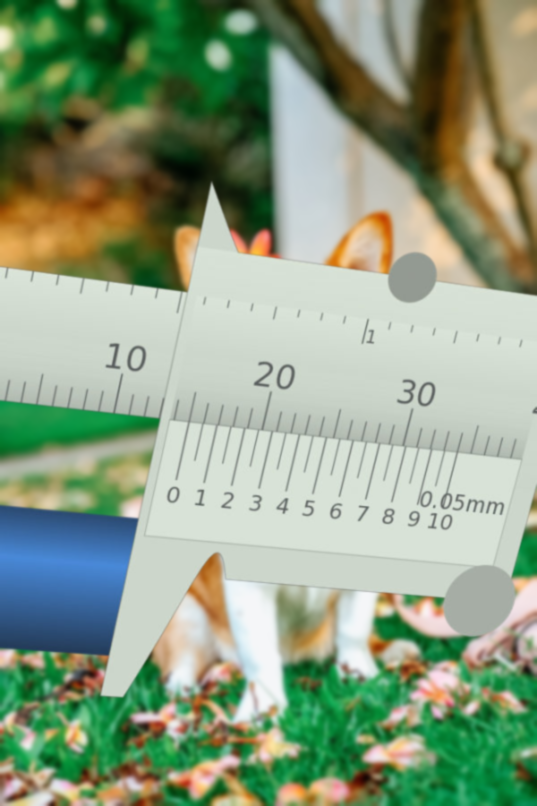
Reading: {"value": 15.0, "unit": "mm"}
